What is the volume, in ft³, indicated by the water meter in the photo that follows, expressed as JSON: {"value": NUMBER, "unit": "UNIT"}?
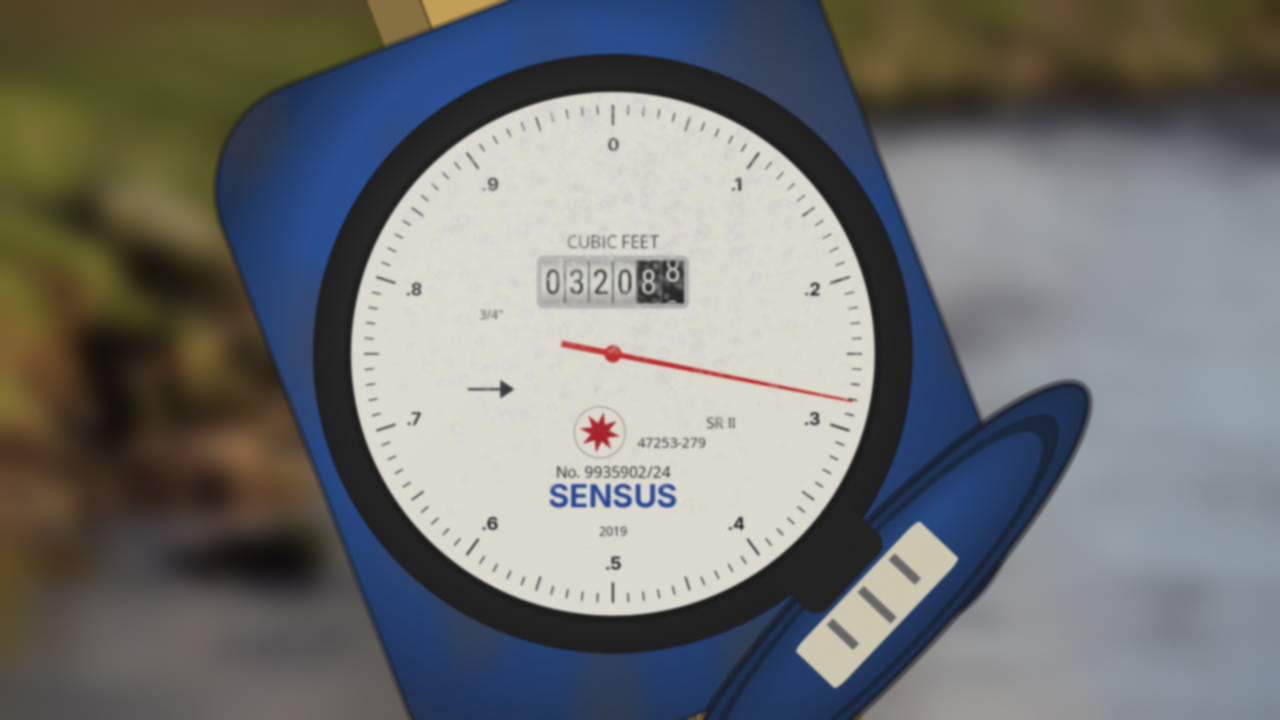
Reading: {"value": 32088.28, "unit": "ft³"}
